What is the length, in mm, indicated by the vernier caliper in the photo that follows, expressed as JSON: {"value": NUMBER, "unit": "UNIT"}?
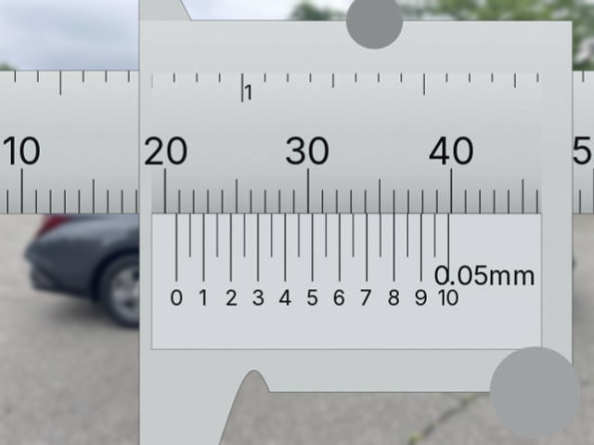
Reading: {"value": 20.8, "unit": "mm"}
